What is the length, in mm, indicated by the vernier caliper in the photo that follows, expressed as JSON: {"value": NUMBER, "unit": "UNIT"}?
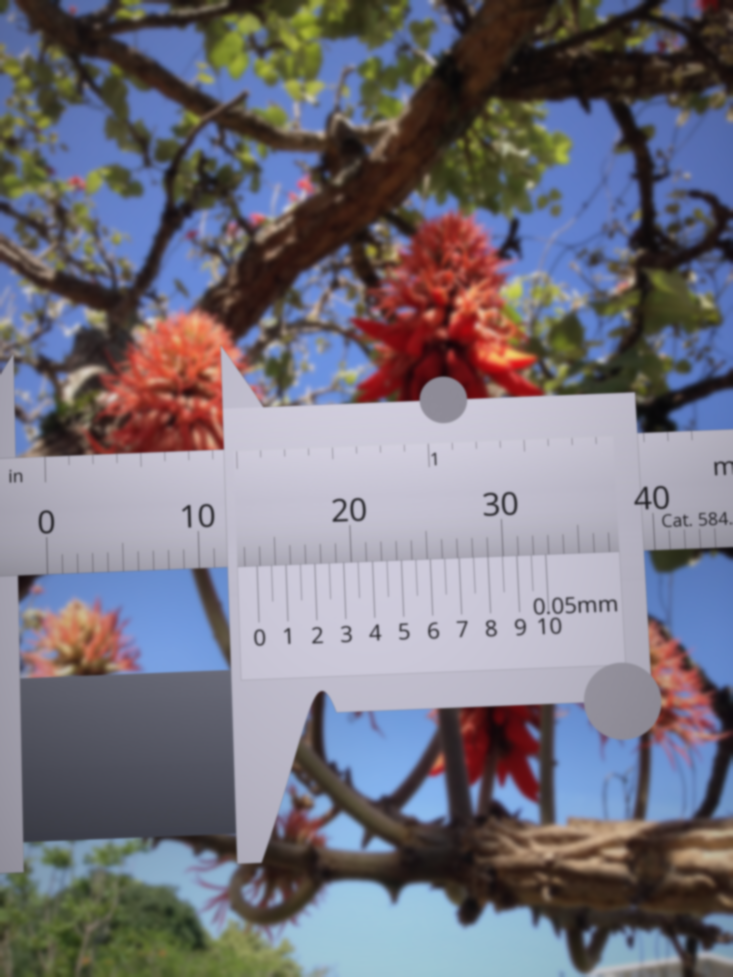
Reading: {"value": 13.8, "unit": "mm"}
